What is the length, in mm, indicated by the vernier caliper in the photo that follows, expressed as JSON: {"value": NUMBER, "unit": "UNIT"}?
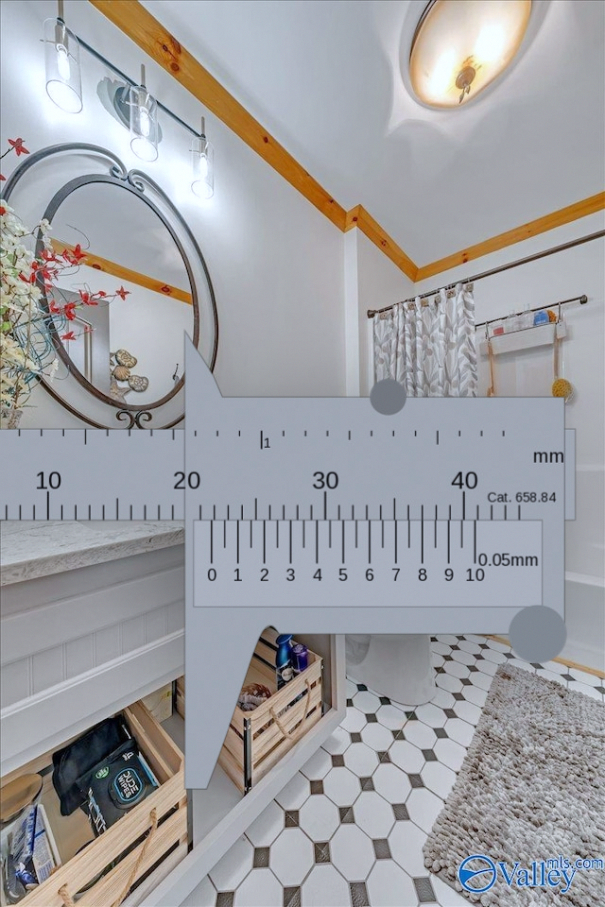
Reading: {"value": 21.8, "unit": "mm"}
